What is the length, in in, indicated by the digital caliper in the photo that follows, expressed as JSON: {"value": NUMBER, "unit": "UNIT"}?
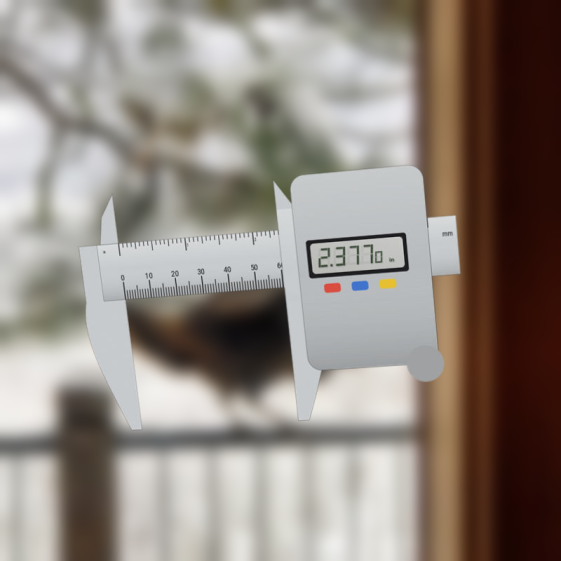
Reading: {"value": 2.3770, "unit": "in"}
